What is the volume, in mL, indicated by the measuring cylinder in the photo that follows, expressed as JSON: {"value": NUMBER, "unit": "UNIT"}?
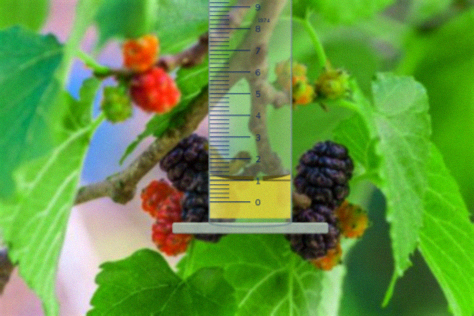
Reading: {"value": 1, "unit": "mL"}
